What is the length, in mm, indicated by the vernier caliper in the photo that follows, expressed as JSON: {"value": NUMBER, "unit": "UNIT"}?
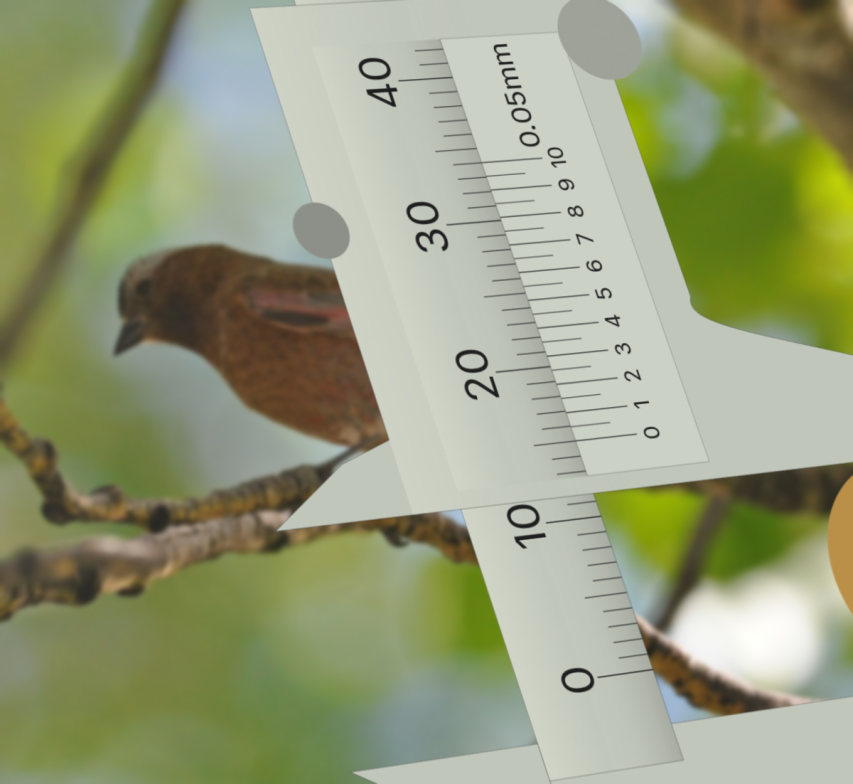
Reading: {"value": 15.0, "unit": "mm"}
